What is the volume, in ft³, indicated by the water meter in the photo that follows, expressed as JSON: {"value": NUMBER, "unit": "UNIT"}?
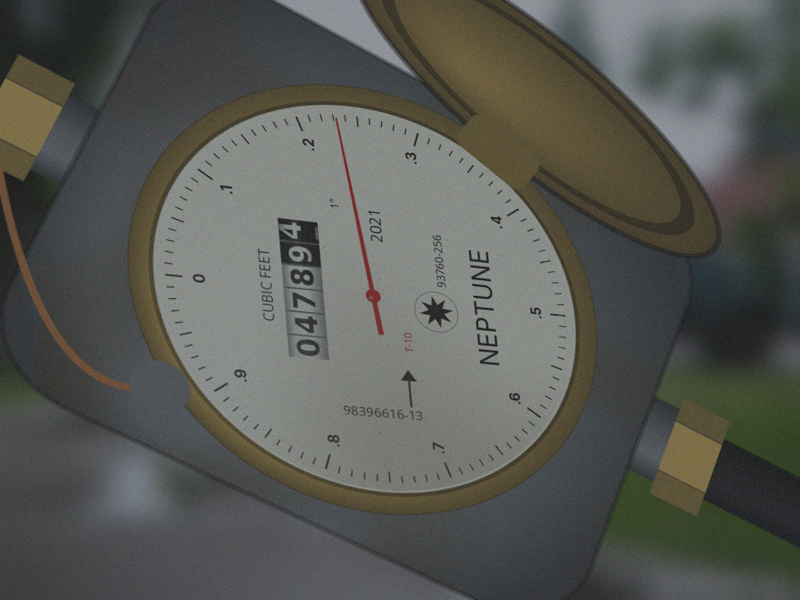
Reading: {"value": 47894.23, "unit": "ft³"}
